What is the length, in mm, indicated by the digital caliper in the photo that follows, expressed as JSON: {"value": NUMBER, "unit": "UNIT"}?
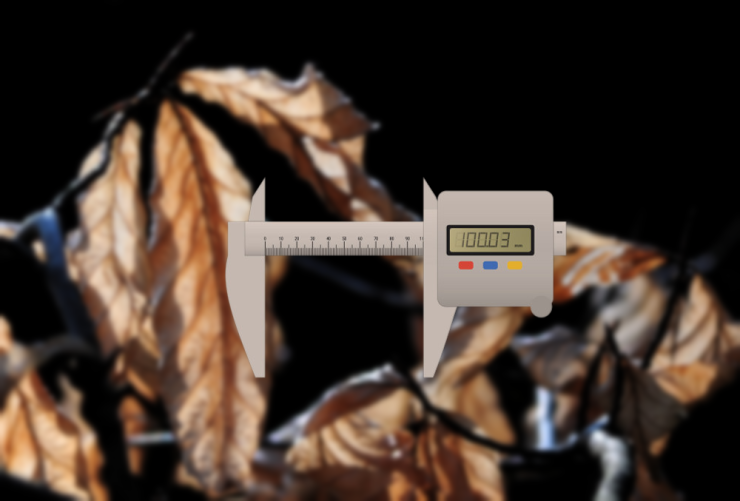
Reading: {"value": 100.03, "unit": "mm"}
